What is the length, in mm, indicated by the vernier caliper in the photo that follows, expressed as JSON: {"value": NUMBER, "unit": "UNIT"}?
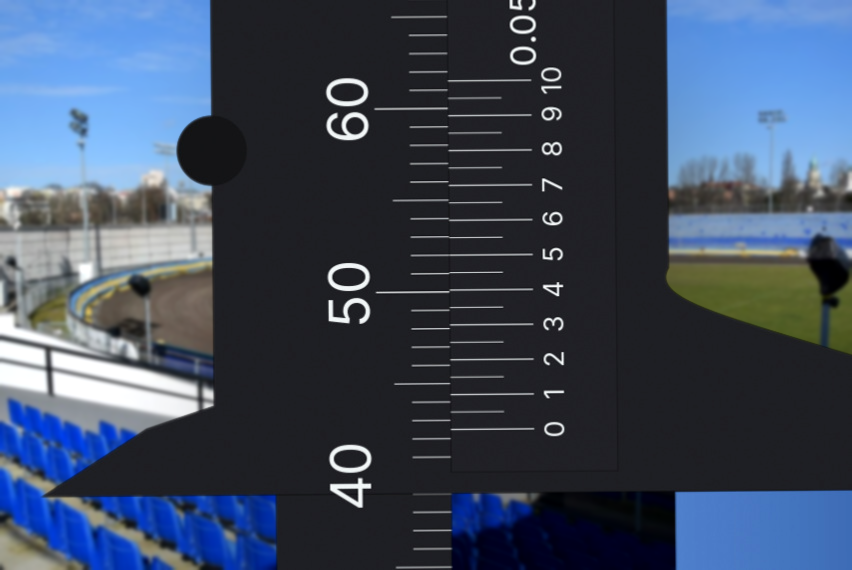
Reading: {"value": 42.5, "unit": "mm"}
